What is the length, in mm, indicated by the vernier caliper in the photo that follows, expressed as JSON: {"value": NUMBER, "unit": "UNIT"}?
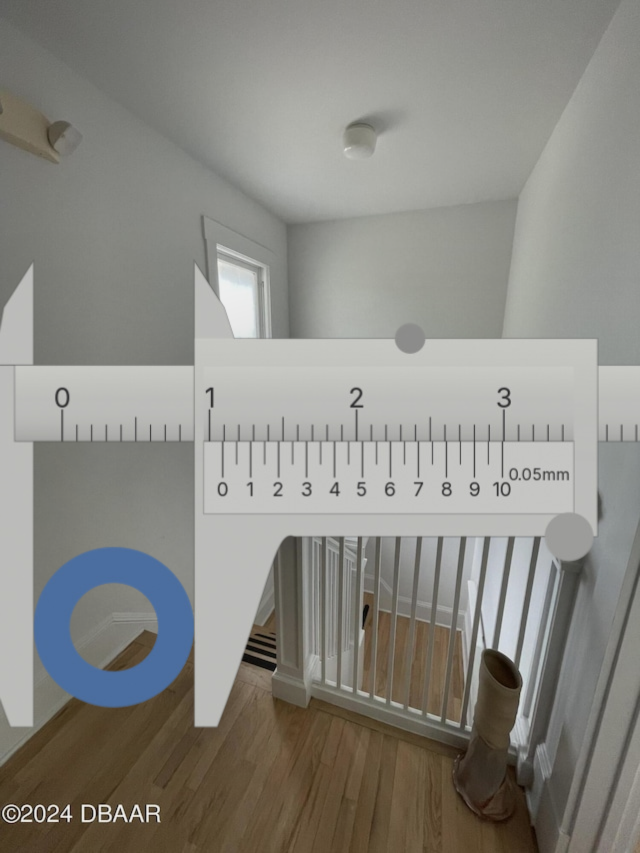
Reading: {"value": 10.9, "unit": "mm"}
